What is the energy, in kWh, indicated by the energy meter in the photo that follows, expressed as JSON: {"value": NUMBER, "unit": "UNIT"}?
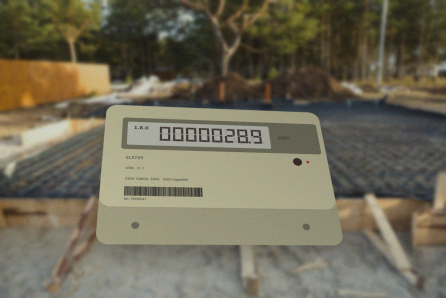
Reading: {"value": 28.9, "unit": "kWh"}
